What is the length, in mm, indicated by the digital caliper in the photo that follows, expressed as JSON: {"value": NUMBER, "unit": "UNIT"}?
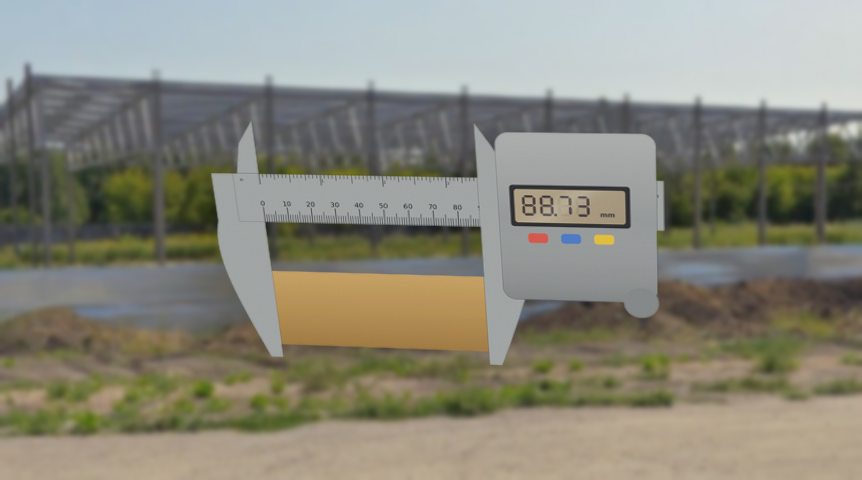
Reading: {"value": 88.73, "unit": "mm"}
